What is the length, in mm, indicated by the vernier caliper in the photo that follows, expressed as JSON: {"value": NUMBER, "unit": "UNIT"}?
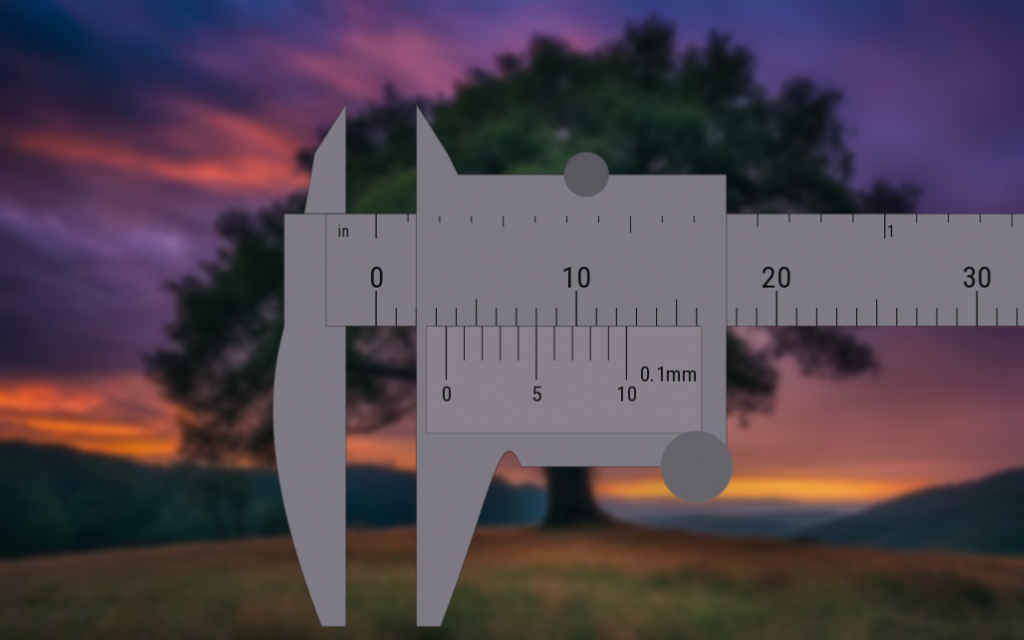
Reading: {"value": 3.5, "unit": "mm"}
